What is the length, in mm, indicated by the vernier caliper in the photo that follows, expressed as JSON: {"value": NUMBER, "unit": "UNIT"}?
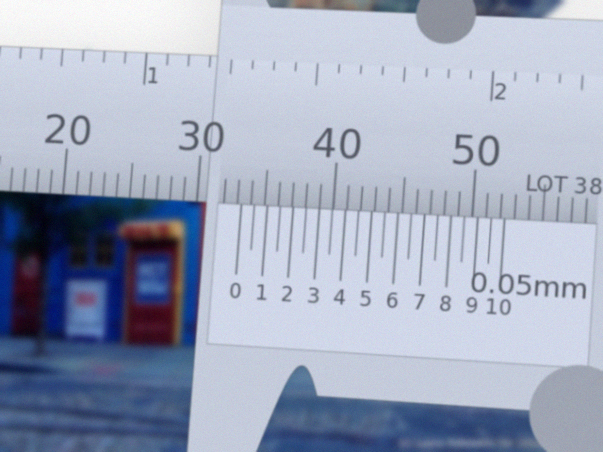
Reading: {"value": 33.3, "unit": "mm"}
